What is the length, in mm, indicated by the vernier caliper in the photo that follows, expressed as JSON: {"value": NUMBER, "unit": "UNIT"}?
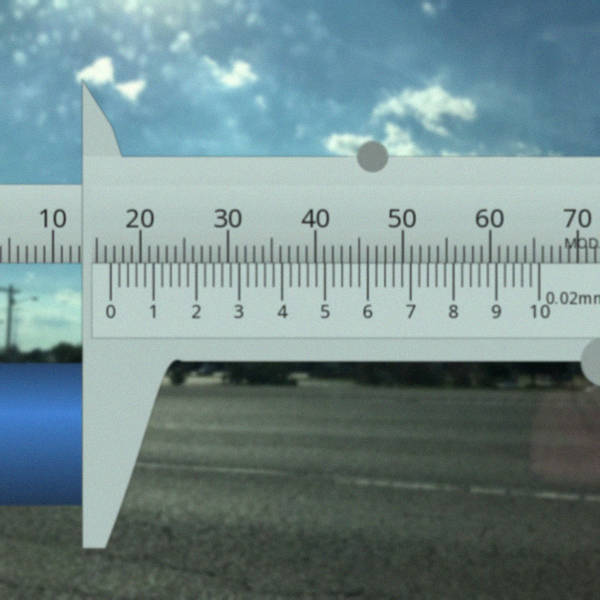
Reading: {"value": 16.6, "unit": "mm"}
